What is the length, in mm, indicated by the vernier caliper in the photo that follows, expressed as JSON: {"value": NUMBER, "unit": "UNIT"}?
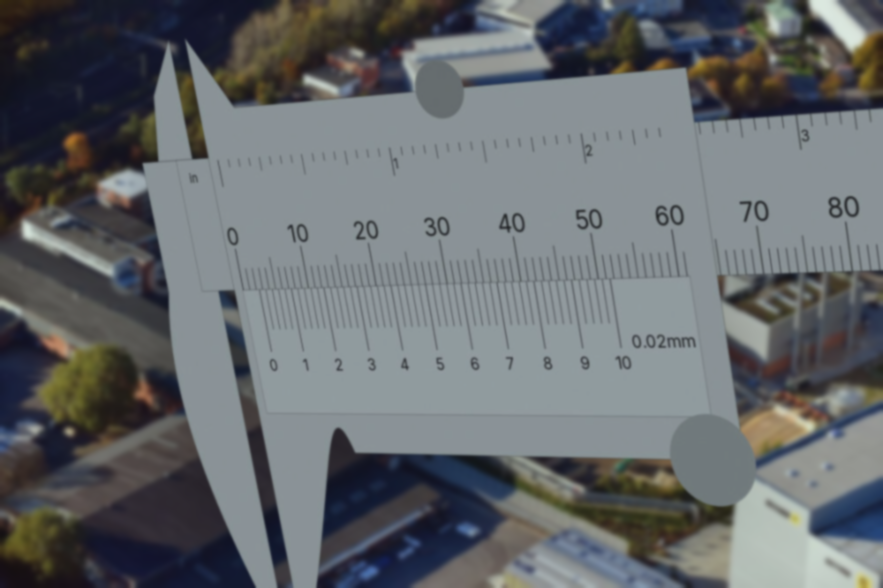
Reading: {"value": 2.5, "unit": "mm"}
